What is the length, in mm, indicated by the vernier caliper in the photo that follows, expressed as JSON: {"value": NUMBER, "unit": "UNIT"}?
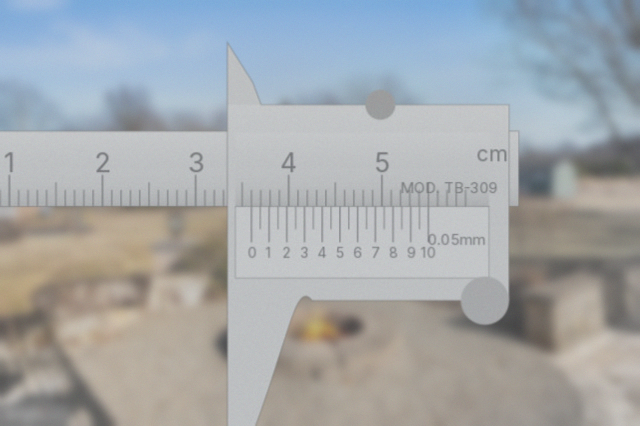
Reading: {"value": 36.0, "unit": "mm"}
